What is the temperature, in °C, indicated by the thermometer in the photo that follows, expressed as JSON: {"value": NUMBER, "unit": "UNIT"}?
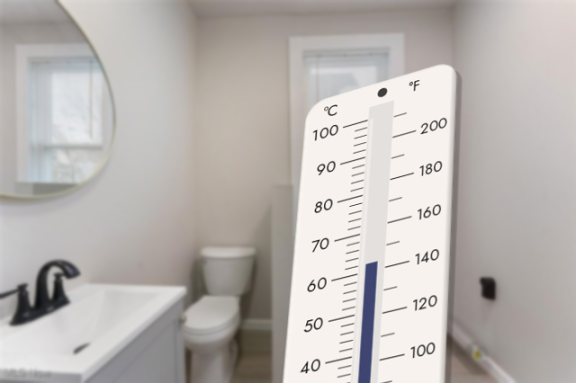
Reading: {"value": 62, "unit": "°C"}
